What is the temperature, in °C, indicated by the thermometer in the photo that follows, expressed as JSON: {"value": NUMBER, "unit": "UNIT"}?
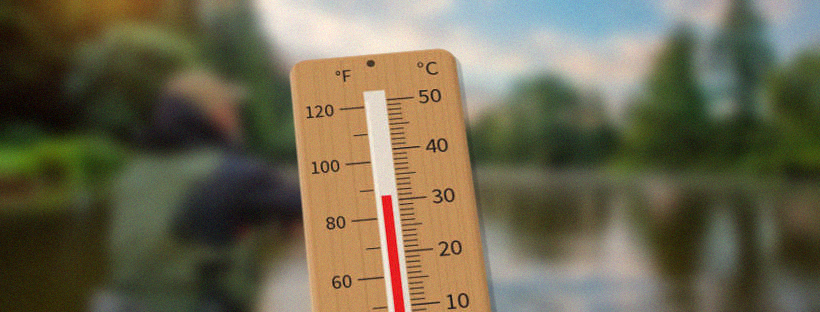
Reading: {"value": 31, "unit": "°C"}
